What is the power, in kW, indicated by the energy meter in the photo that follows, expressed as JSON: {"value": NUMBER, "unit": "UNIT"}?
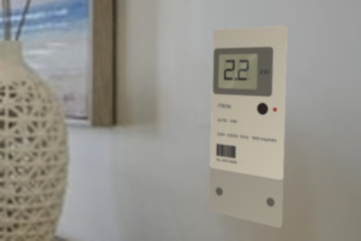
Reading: {"value": 2.2, "unit": "kW"}
